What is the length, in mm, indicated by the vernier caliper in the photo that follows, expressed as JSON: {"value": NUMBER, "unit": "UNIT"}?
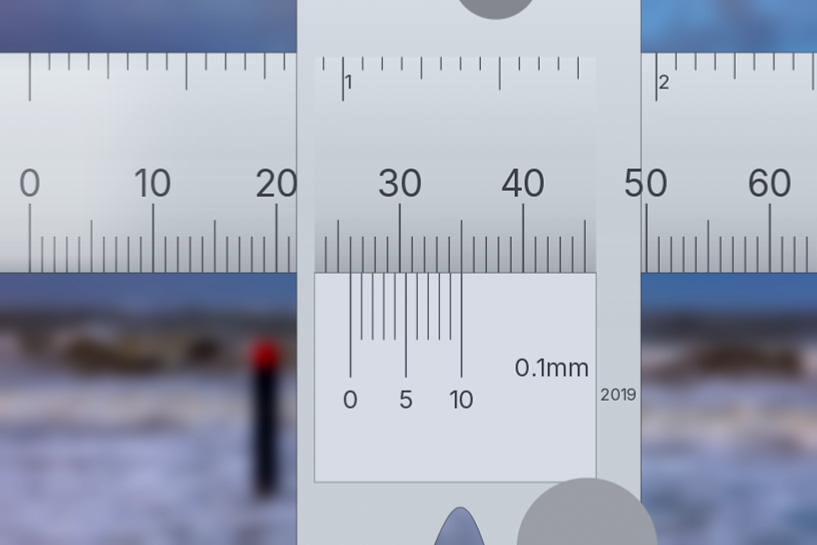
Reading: {"value": 26.0, "unit": "mm"}
